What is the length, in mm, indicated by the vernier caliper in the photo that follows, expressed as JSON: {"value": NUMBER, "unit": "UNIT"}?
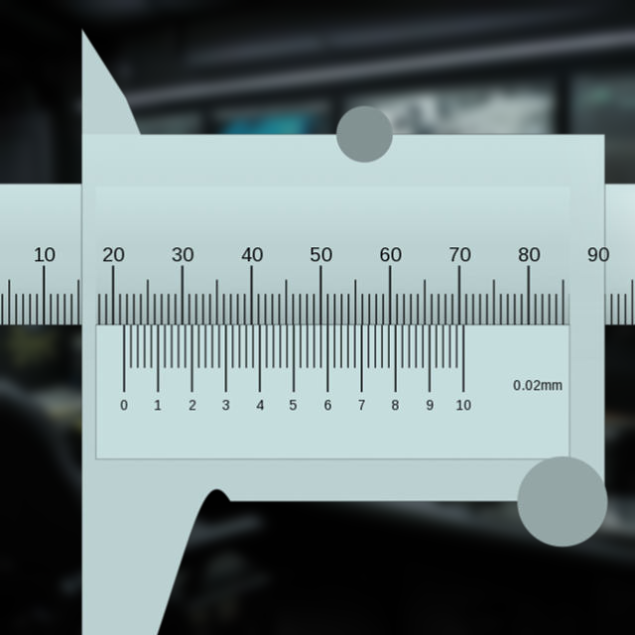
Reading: {"value": 21.6, "unit": "mm"}
